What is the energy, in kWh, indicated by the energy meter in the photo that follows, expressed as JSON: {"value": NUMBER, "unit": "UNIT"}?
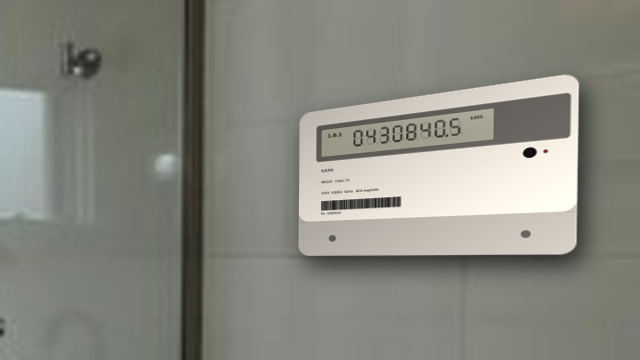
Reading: {"value": 430840.5, "unit": "kWh"}
